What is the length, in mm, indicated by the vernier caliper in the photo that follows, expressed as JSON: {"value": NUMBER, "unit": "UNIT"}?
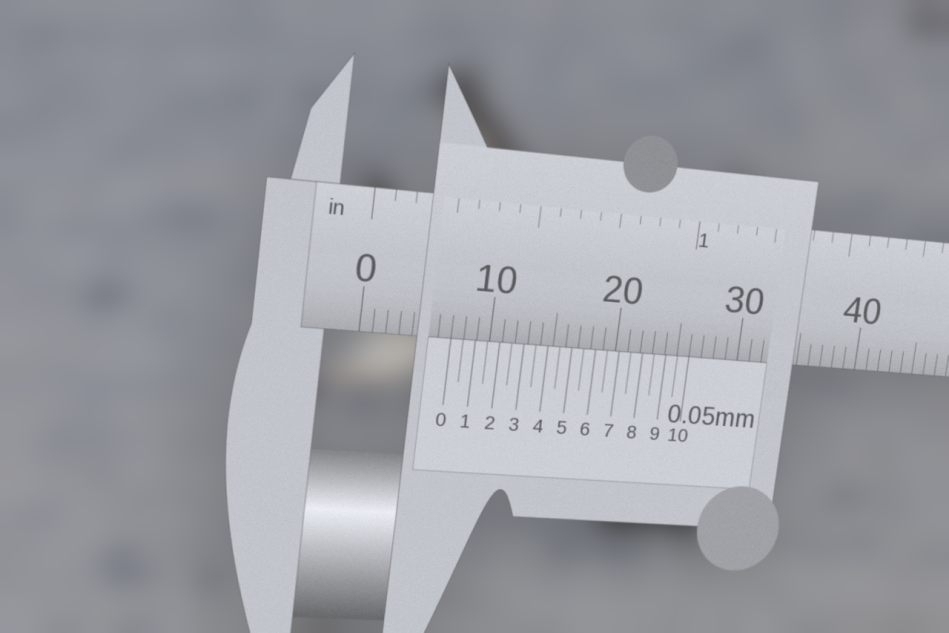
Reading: {"value": 7.0, "unit": "mm"}
